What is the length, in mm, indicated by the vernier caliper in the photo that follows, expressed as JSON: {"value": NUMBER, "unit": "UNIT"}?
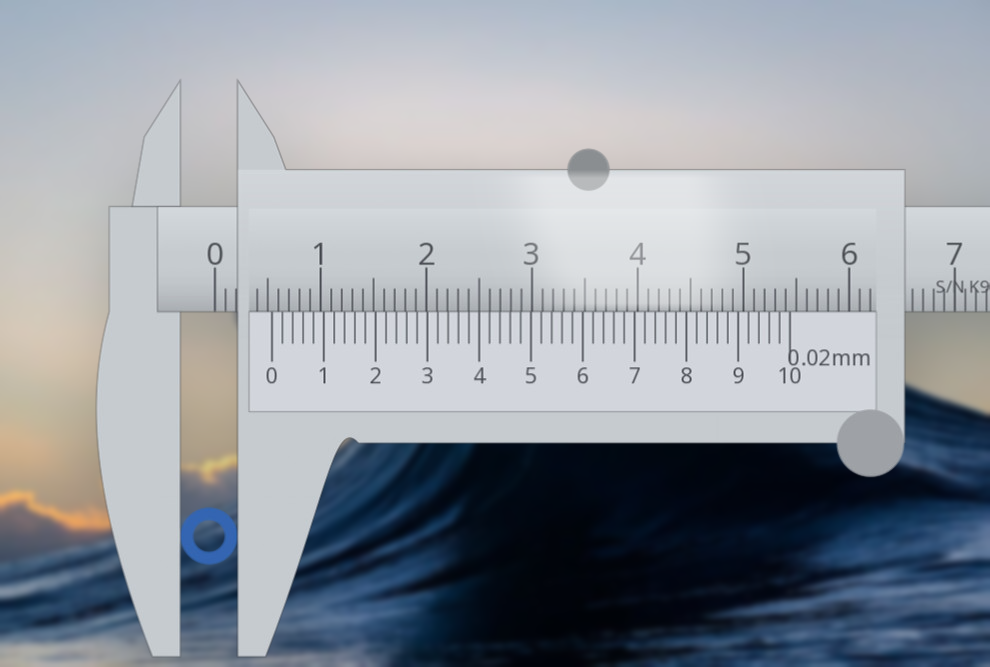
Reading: {"value": 5.4, "unit": "mm"}
